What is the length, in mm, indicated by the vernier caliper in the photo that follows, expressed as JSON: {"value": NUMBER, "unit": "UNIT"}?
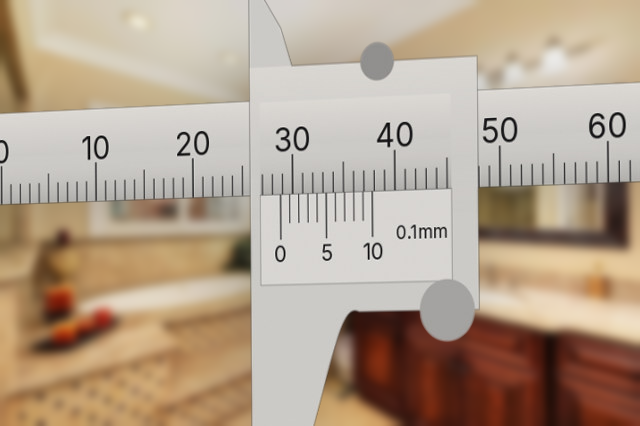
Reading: {"value": 28.8, "unit": "mm"}
